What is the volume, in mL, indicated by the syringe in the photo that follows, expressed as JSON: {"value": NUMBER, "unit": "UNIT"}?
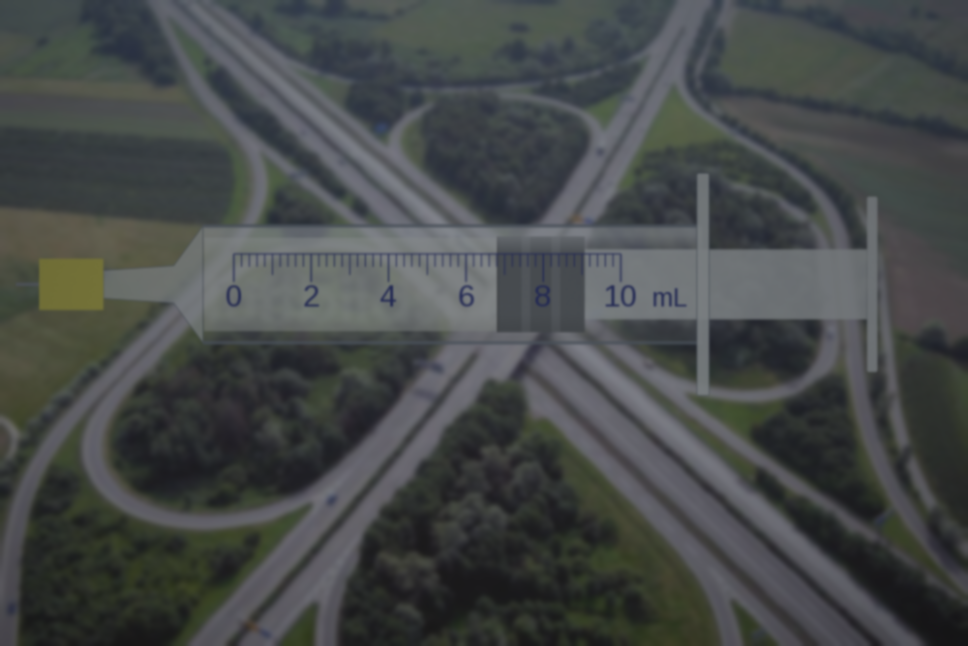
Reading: {"value": 6.8, "unit": "mL"}
